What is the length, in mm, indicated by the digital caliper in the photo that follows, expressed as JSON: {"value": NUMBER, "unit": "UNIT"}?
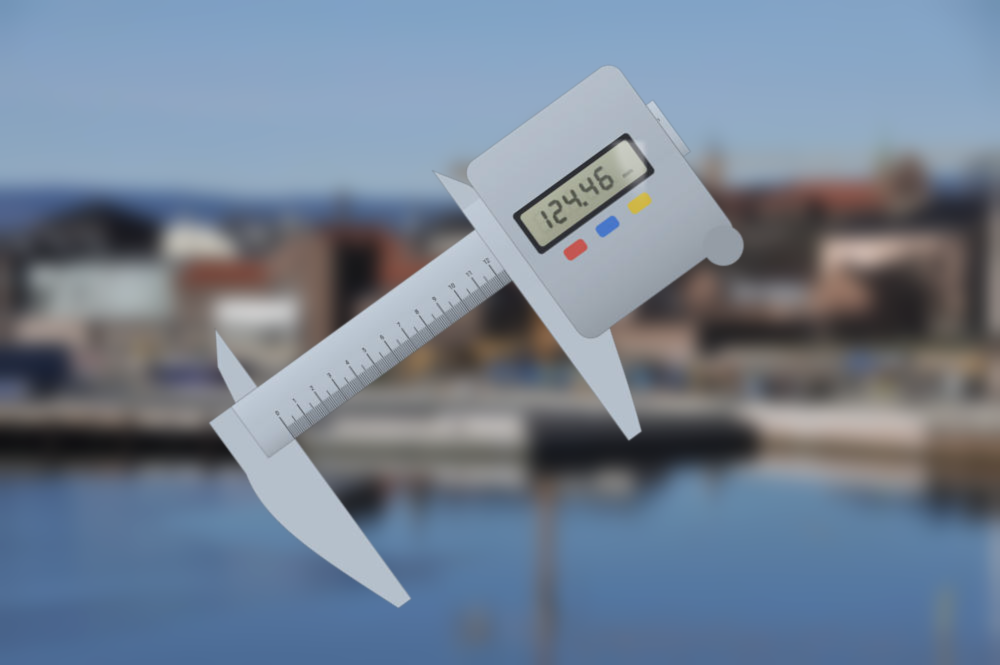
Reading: {"value": 124.46, "unit": "mm"}
